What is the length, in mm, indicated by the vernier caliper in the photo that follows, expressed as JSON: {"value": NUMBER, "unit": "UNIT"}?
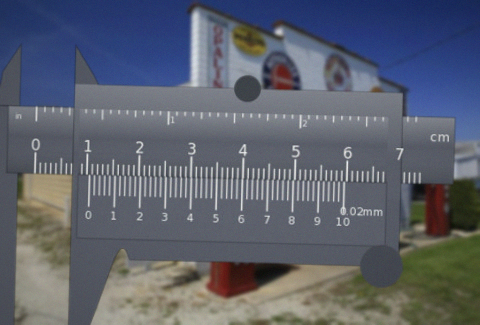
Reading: {"value": 10.5, "unit": "mm"}
